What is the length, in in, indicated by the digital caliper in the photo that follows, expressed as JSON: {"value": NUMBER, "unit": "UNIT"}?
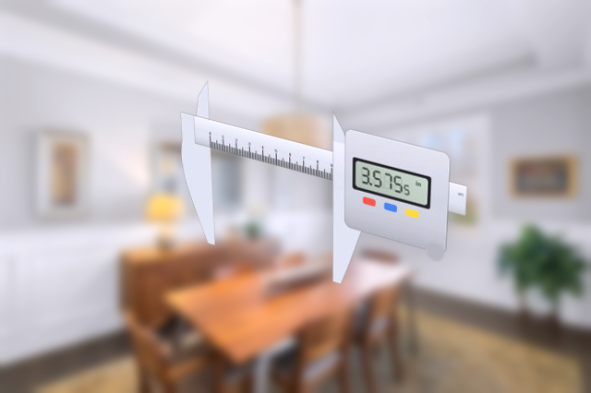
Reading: {"value": 3.5755, "unit": "in"}
